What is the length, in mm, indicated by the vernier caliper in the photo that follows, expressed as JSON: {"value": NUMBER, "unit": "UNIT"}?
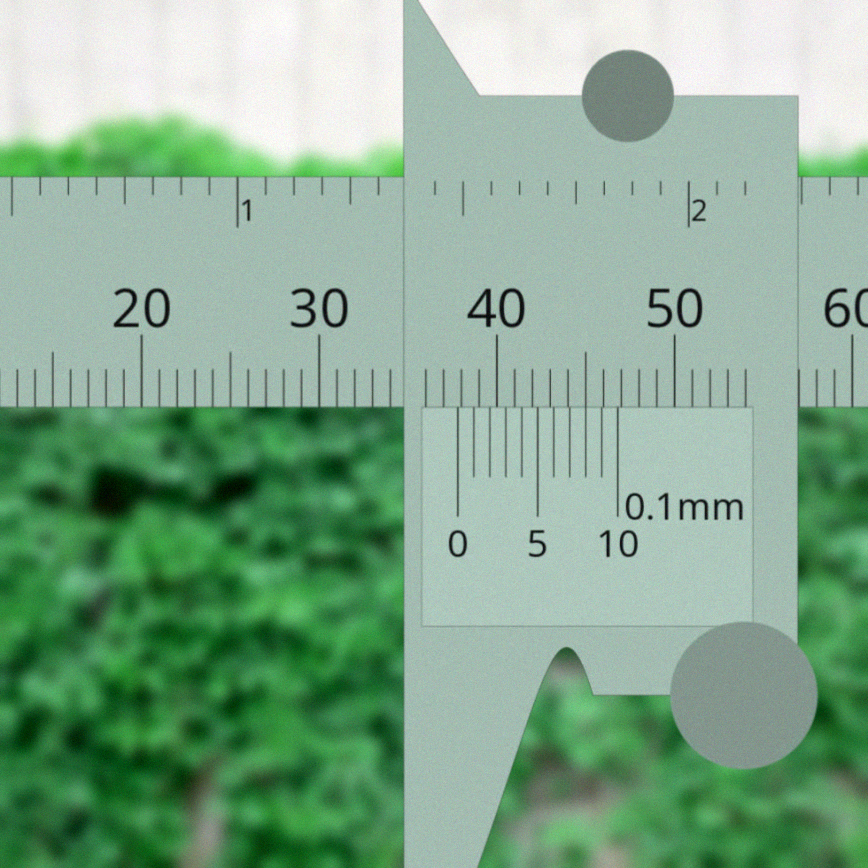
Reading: {"value": 37.8, "unit": "mm"}
